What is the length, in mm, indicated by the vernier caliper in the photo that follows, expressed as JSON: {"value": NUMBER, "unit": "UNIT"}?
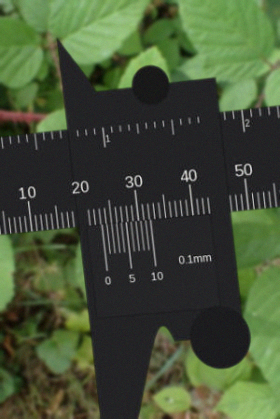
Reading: {"value": 23.2, "unit": "mm"}
